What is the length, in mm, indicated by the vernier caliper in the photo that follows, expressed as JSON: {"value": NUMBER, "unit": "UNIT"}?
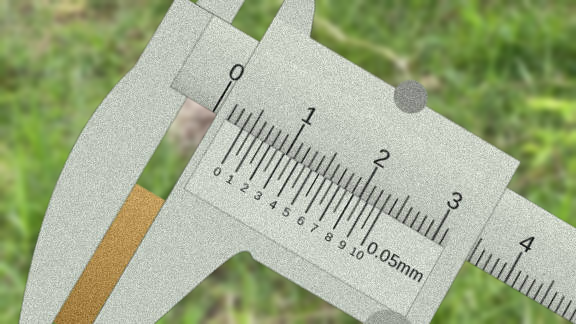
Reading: {"value": 4.0, "unit": "mm"}
